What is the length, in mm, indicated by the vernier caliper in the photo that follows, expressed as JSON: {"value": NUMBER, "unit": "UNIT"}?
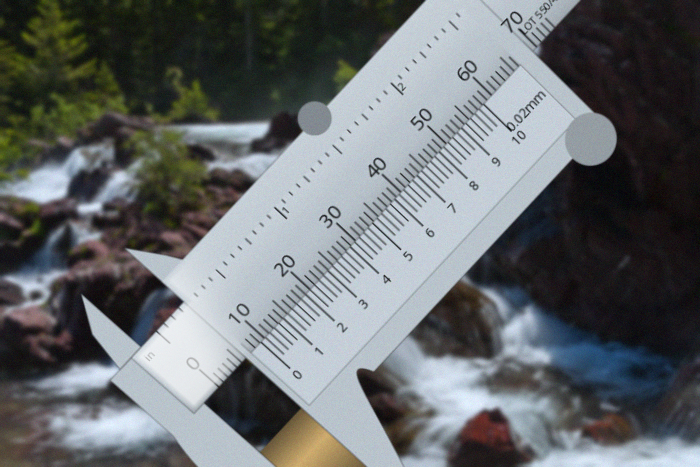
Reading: {"value": 9.2, "unit": "mm"}
